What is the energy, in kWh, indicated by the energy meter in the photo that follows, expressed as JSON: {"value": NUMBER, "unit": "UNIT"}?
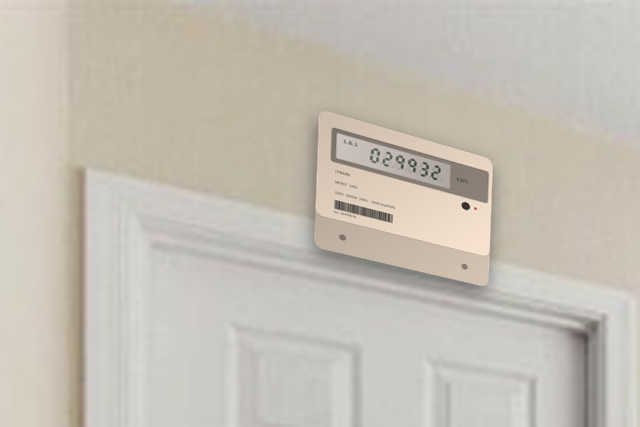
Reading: {"value": 29932, "unit": "kWh"}
